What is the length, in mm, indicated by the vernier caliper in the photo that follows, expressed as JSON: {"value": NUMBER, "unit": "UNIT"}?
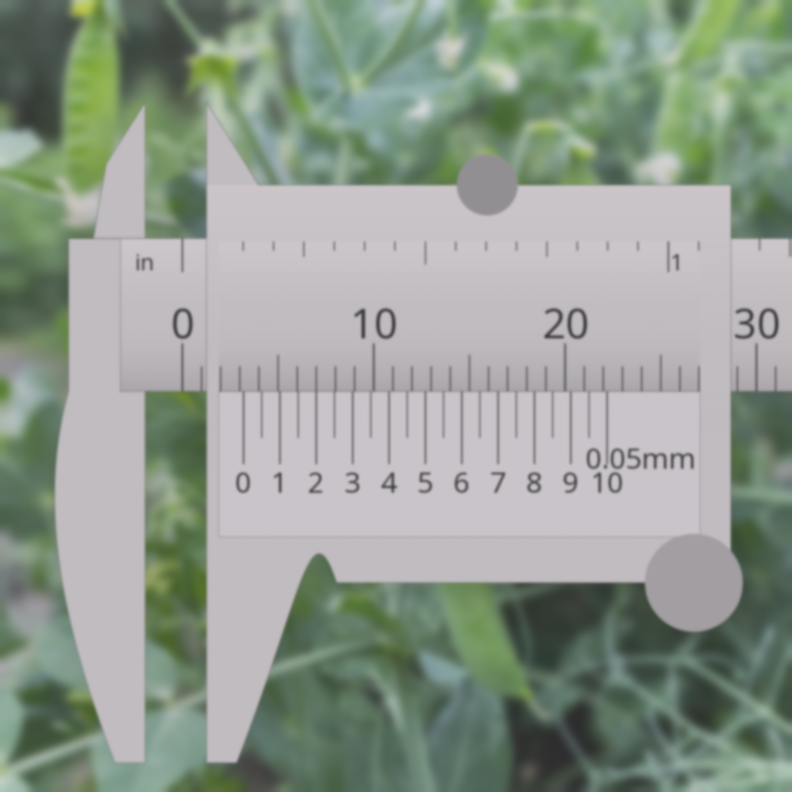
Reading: {"value": 3.2, "unit": "mm"}
